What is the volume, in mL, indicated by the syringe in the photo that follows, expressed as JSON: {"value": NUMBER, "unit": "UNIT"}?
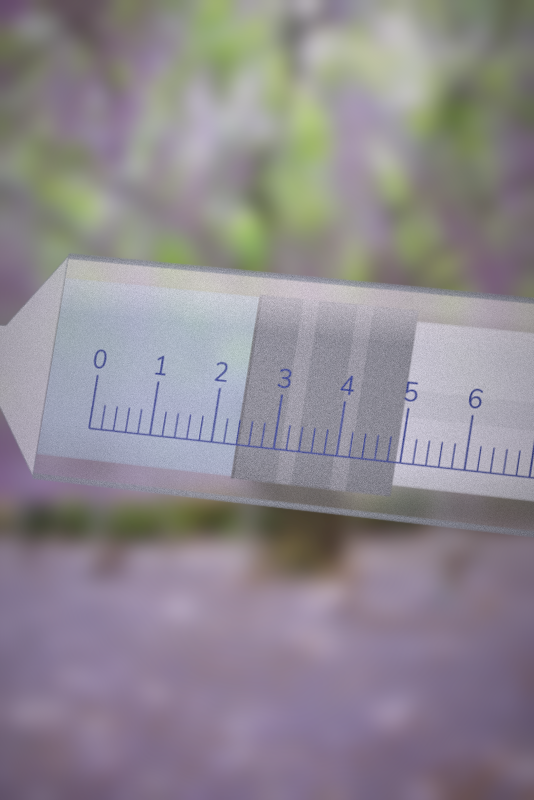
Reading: {"value": 2.4, "unit": "mL"}
